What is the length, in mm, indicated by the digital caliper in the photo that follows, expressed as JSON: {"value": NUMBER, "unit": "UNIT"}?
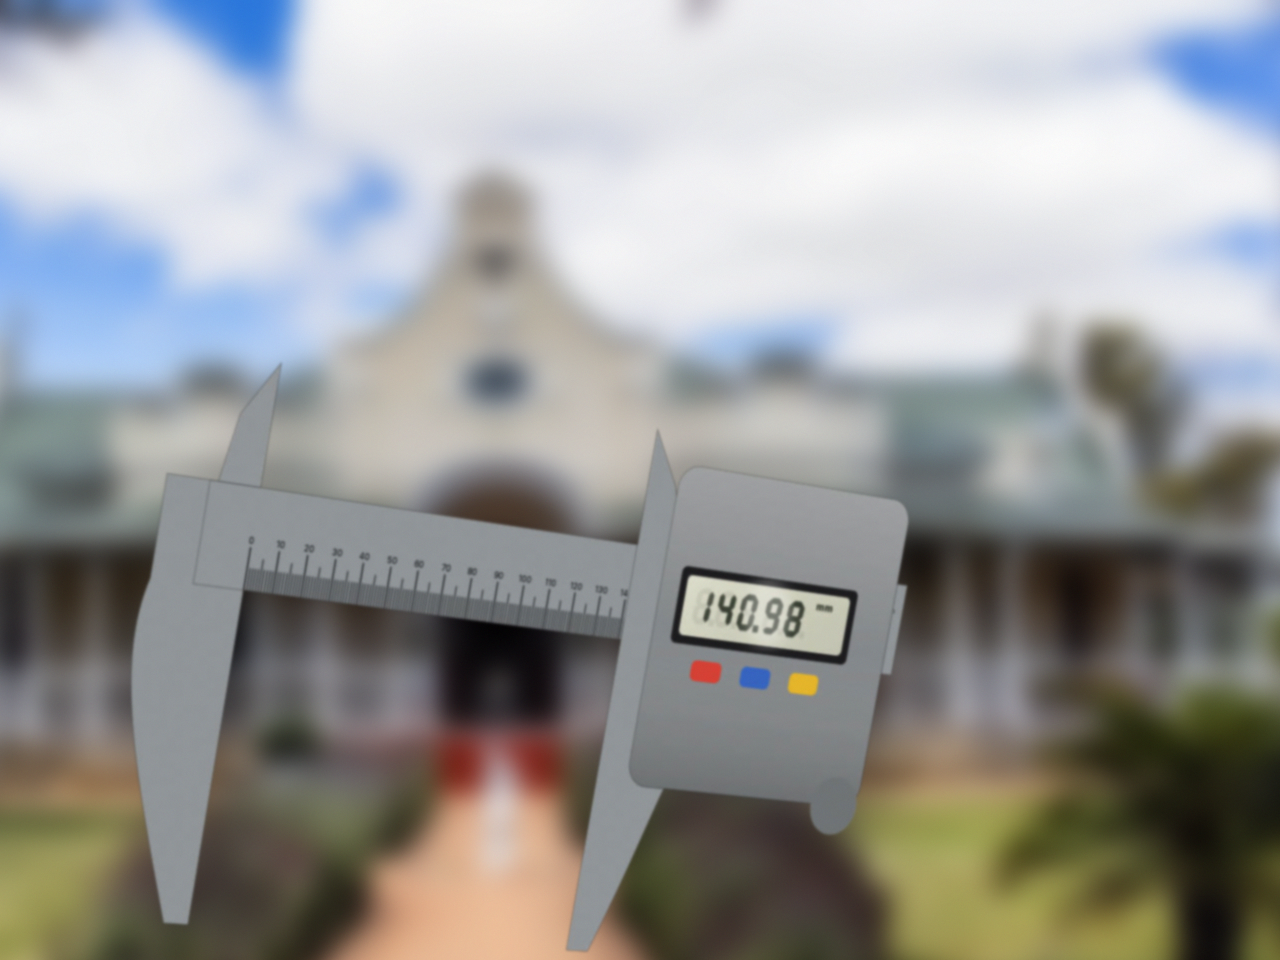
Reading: {"value": 140.98, "unit": "mm"}
